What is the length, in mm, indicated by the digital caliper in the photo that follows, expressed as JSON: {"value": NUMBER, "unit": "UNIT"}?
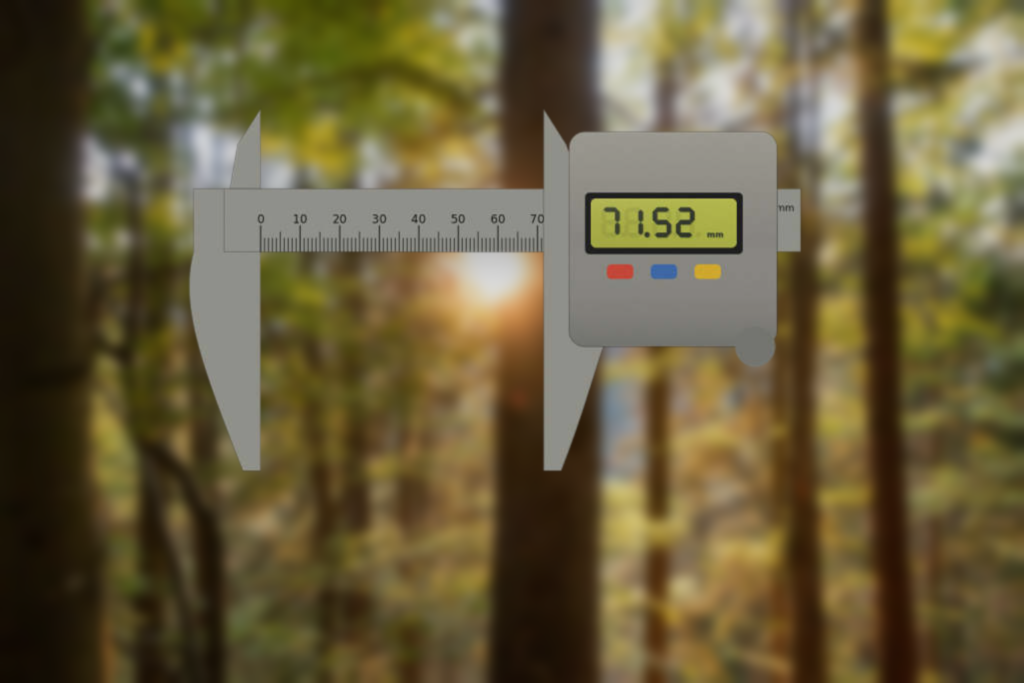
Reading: {"value": 71.52, "unit": "mm"}
